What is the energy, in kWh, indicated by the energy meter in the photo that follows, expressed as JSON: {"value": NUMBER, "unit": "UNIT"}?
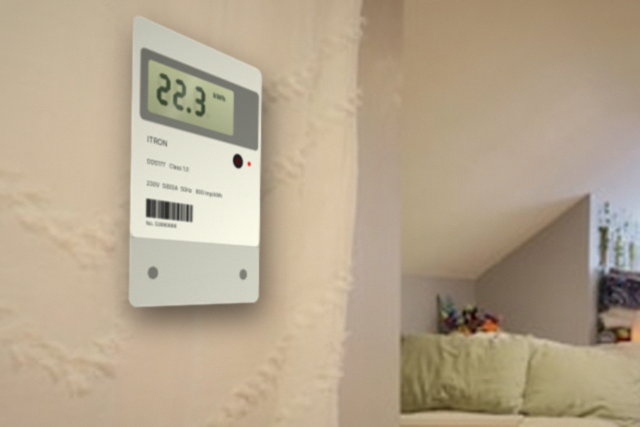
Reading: {"value": 22.3, "unit": "kWh"}
